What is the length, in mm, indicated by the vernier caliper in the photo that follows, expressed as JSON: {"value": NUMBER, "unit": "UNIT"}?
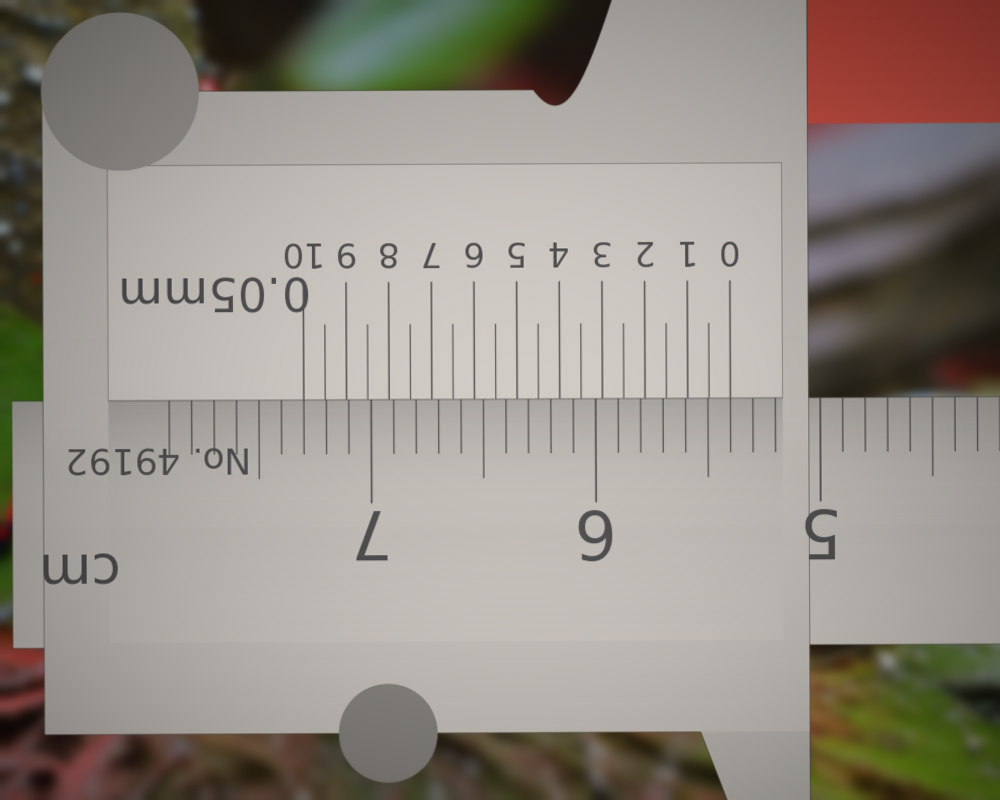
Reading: {"value": 54.0, "unit": "mm"}
